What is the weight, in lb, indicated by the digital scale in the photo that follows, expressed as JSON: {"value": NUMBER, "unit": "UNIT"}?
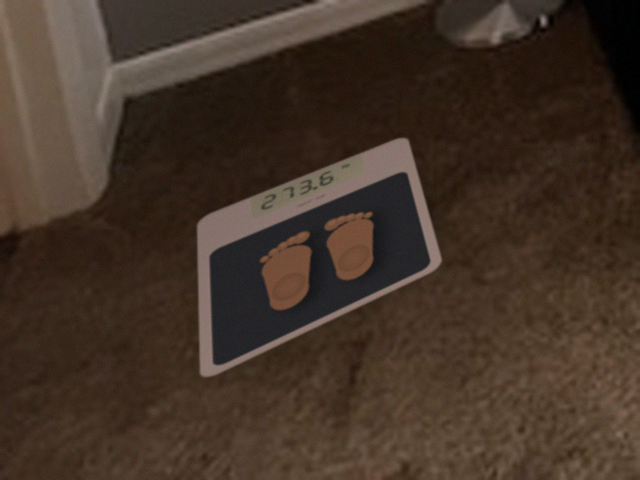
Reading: {"value": 273.6, "unit": "lb"}
